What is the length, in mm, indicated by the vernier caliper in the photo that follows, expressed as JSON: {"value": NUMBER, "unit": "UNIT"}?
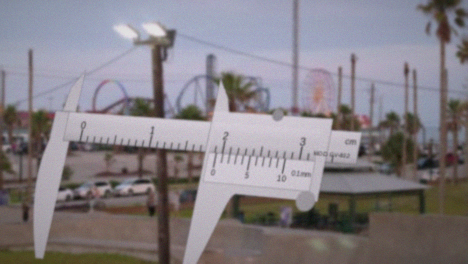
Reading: {"value": 19.2, "unit": "mm"}
